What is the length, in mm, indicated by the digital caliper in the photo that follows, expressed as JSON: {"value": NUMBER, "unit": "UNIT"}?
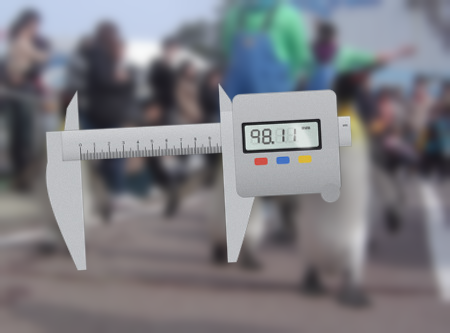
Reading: {"value": 98.11, "unit": "mm"}
